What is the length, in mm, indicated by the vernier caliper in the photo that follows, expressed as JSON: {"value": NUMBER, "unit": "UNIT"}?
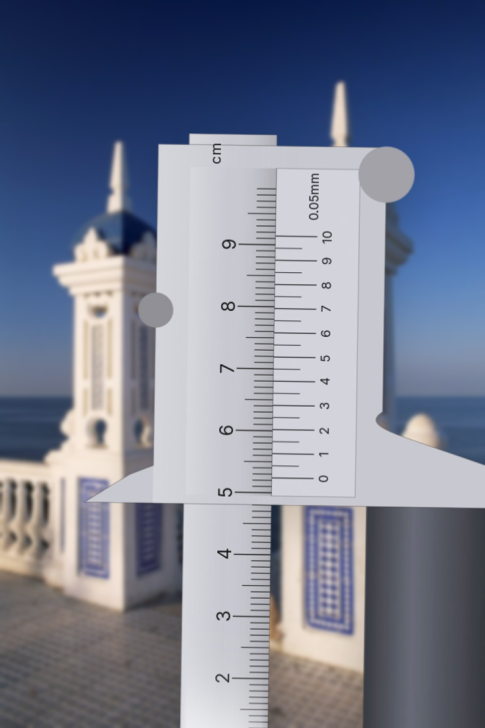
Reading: {"value": 52.4, "unit": "mm"}
